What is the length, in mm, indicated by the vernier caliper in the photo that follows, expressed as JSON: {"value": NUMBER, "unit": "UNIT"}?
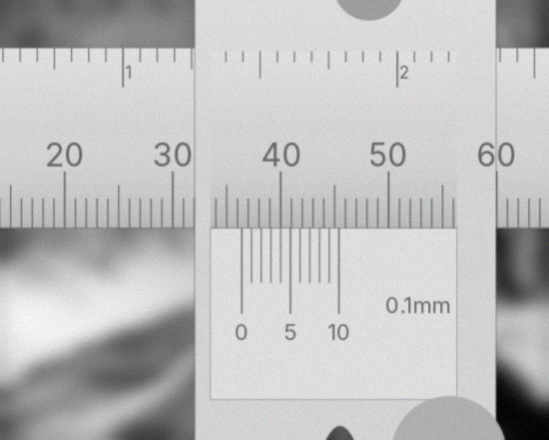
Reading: {"value": 36.4, "unit": "mm"}
